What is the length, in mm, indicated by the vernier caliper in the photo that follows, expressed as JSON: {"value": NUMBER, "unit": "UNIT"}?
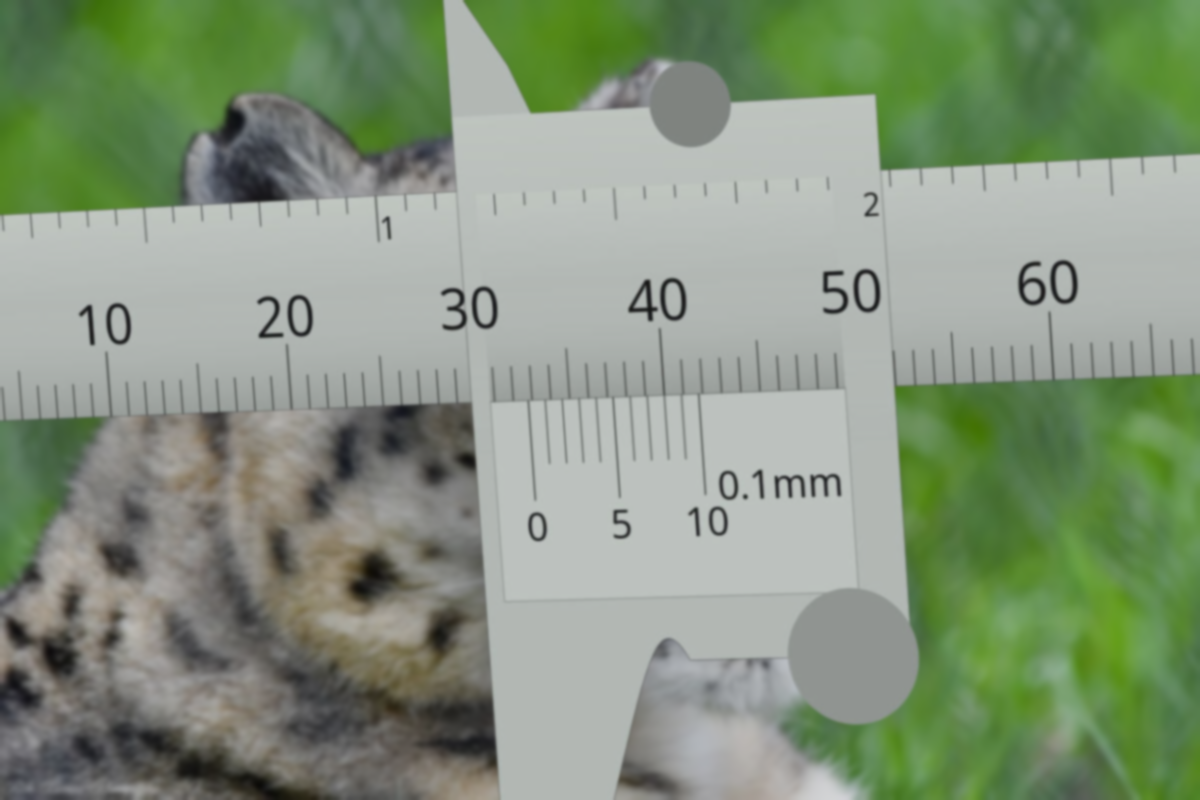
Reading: {"value": 32.8, "unit": "mm"}
